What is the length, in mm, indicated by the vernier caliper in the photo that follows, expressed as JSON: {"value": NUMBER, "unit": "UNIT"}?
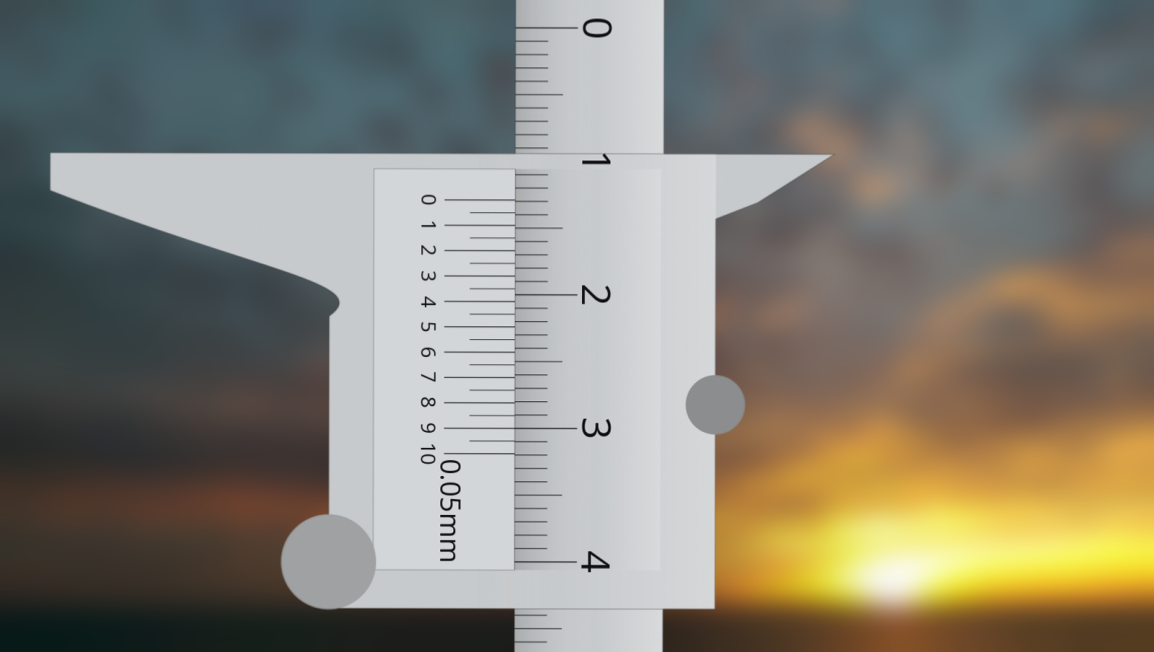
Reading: {"value": 12.9, "unit": "mm"}
